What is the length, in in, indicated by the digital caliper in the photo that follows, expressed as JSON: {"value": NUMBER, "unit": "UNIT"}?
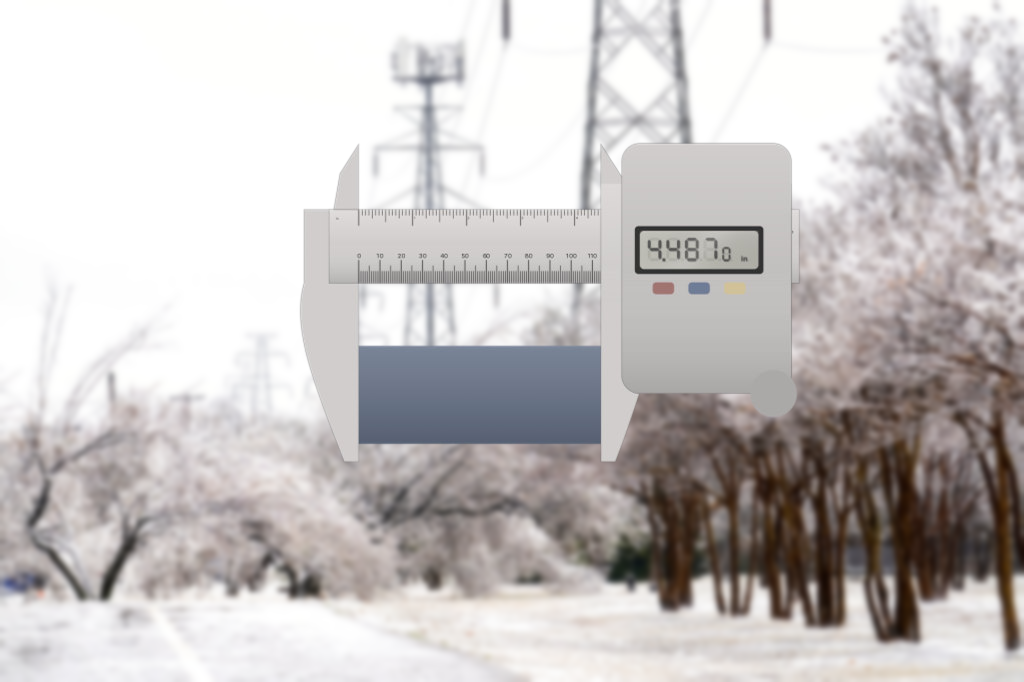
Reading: {"value": 4.4870, "unit": "in"}
